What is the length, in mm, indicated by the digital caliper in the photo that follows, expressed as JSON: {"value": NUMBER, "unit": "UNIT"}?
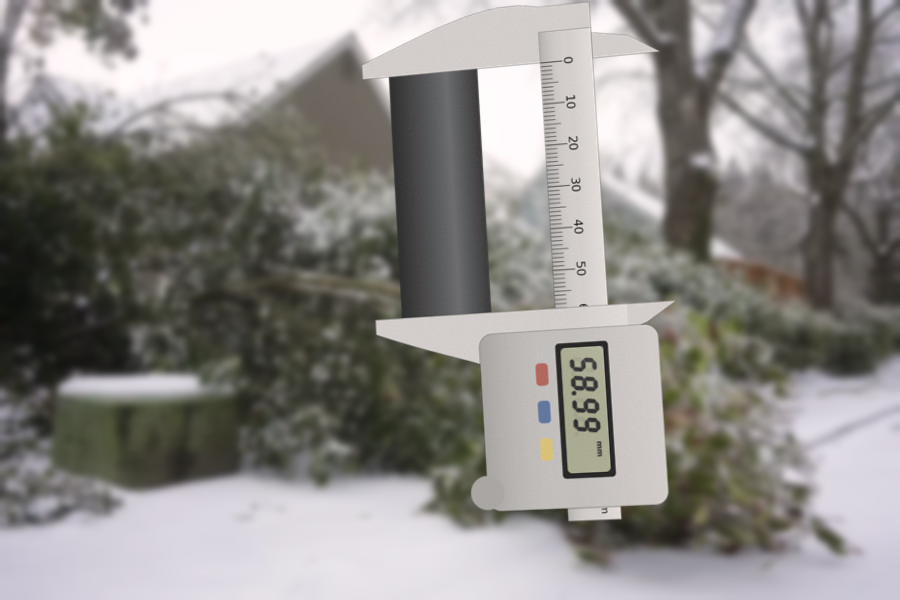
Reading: {"value": 58.99, "unit": "mm"}
